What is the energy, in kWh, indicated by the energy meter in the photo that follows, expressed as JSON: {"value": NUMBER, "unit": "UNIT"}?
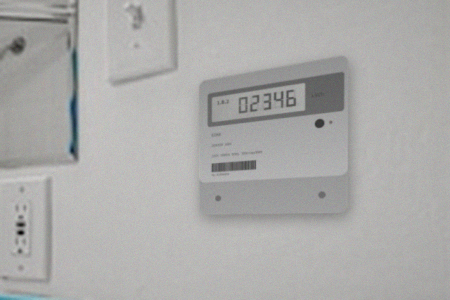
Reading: {"value": 2346, "unit": "kWh"}
